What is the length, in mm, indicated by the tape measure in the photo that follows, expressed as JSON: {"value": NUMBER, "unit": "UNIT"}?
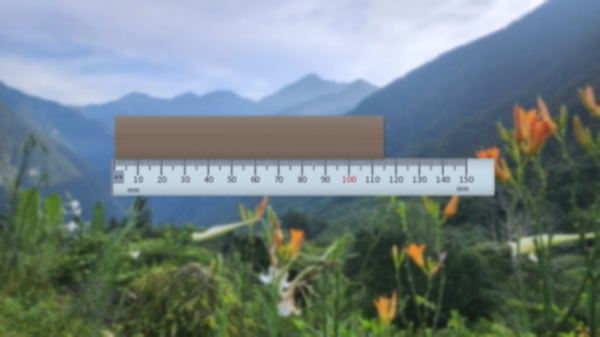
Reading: {"value": 115, "unit": "mm"}
